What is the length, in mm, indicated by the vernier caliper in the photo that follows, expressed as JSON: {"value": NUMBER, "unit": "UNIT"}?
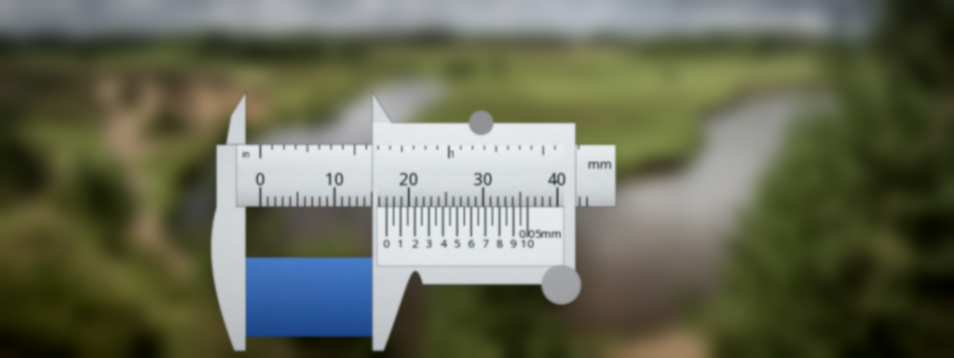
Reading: {"value": 17.0, "unit": "mm"}
